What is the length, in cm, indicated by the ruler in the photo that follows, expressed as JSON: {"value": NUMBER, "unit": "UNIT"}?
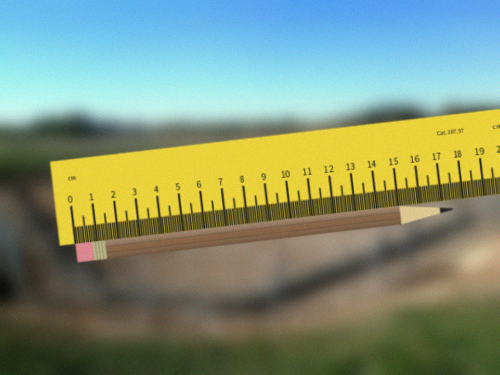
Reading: {"value": 17.5, "unit": "cm"}
